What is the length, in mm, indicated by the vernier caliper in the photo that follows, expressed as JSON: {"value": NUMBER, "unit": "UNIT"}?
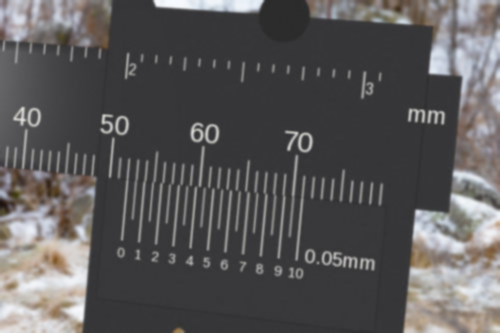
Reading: {"value": 52.0, "unit": "mm"}
